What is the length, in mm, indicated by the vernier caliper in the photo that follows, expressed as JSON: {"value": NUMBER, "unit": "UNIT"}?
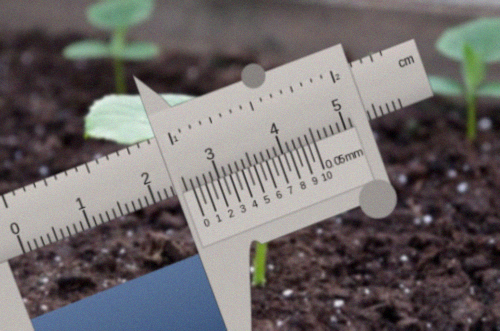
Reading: {"value": 26.0, "unit": "mm"}
